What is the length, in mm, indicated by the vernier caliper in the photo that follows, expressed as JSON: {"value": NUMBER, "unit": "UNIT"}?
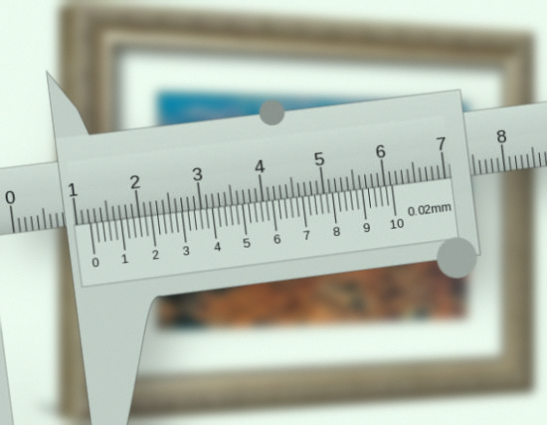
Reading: {"value": 12.2, "unit": "mm"}
